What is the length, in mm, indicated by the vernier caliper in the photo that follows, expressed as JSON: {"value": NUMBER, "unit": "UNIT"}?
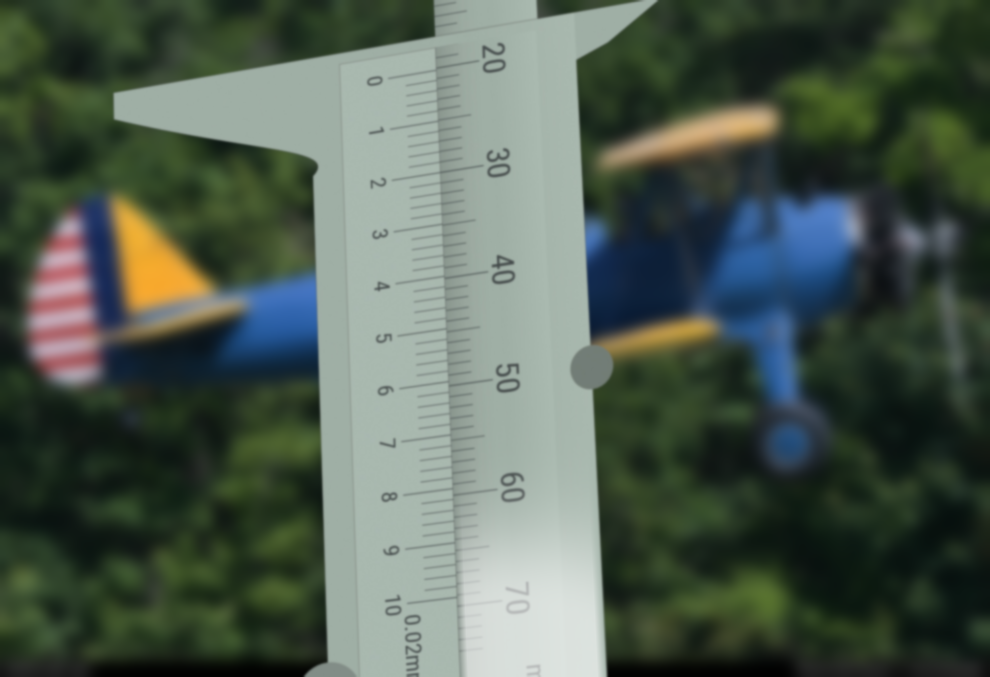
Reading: {"value": 20.2, "unit": "mm"}
